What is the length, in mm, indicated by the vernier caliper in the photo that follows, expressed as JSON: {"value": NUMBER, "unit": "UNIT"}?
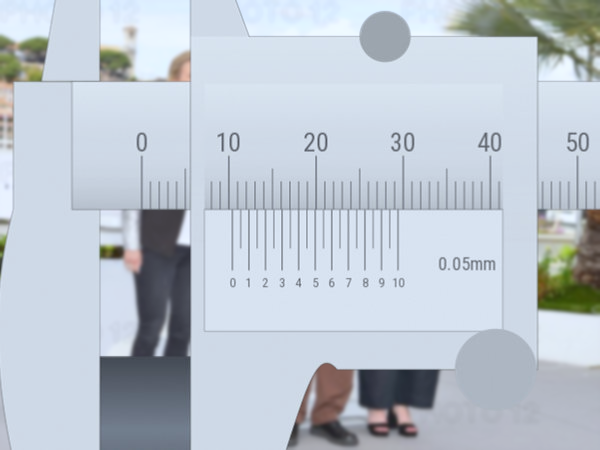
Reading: {"value": 10.4, "unit": "mm"}
